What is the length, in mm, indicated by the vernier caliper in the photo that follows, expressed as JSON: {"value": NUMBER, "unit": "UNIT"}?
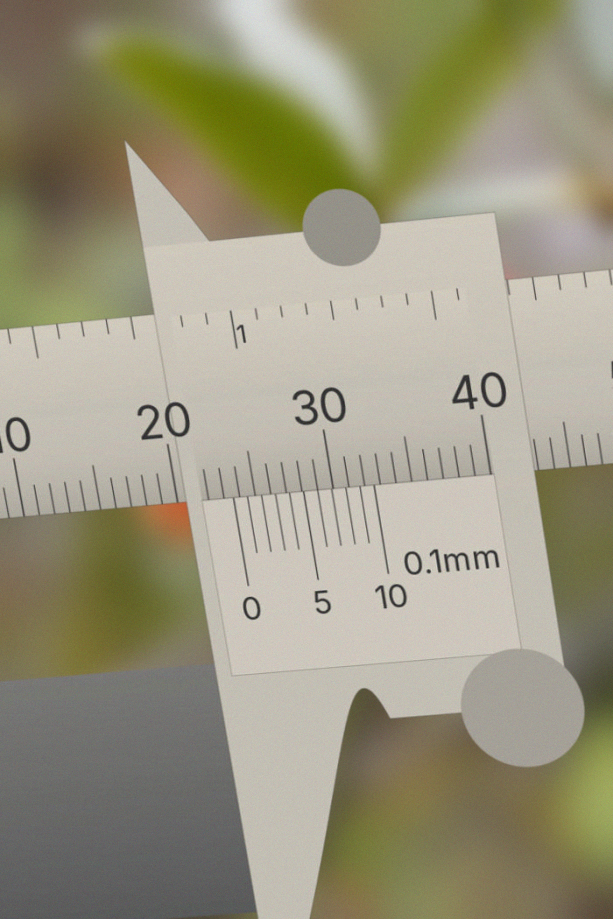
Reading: {"value": 23.6, "unit": "mm"}
